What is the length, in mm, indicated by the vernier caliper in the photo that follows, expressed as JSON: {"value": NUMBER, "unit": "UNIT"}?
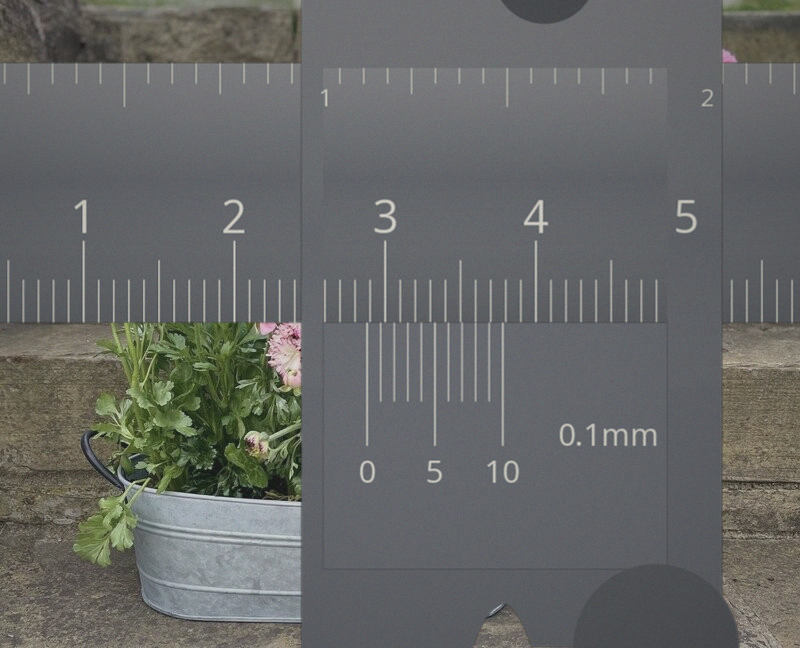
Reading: {"value": 28.8, "unit": "mm"}
